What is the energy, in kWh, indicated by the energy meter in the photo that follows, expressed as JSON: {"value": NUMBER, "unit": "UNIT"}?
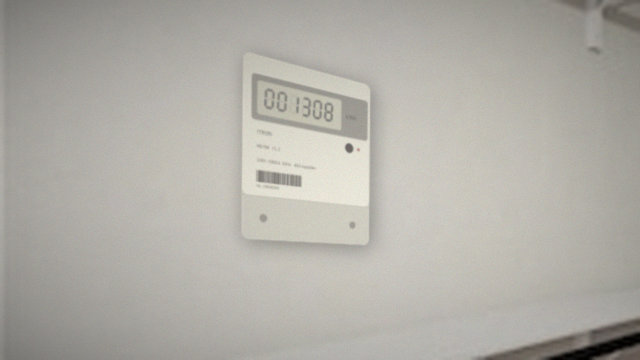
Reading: {"value": 1308, "unit": "kWh"}
